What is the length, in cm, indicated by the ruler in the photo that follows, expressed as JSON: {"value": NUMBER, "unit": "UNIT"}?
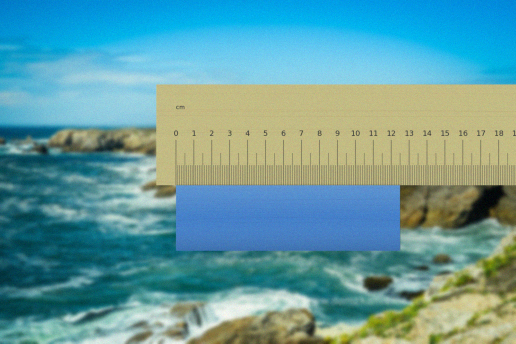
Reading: {"value": 12.5, "unit": "cm"}
